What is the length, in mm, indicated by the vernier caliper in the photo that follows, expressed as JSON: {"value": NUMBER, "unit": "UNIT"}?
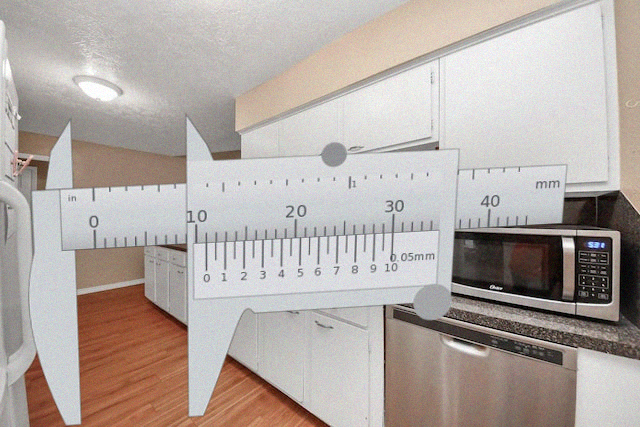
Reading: {"value": 11.0, "unit": "mm"}
